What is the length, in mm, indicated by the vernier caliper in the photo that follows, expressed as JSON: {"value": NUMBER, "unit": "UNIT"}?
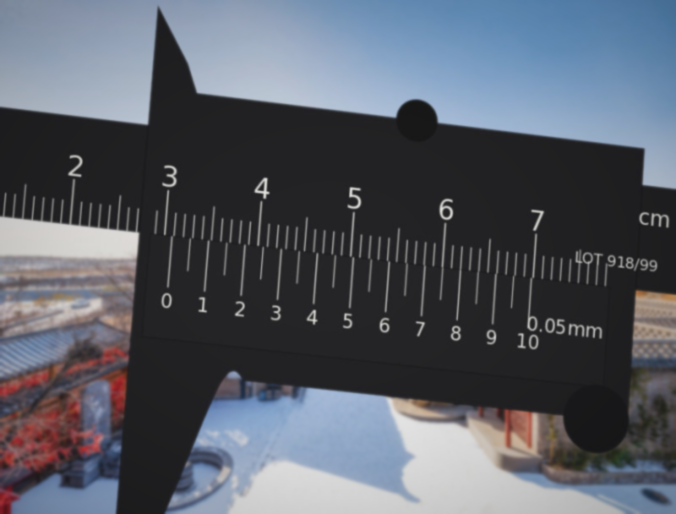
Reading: {"value": 30.8, "unit": "mm"}
